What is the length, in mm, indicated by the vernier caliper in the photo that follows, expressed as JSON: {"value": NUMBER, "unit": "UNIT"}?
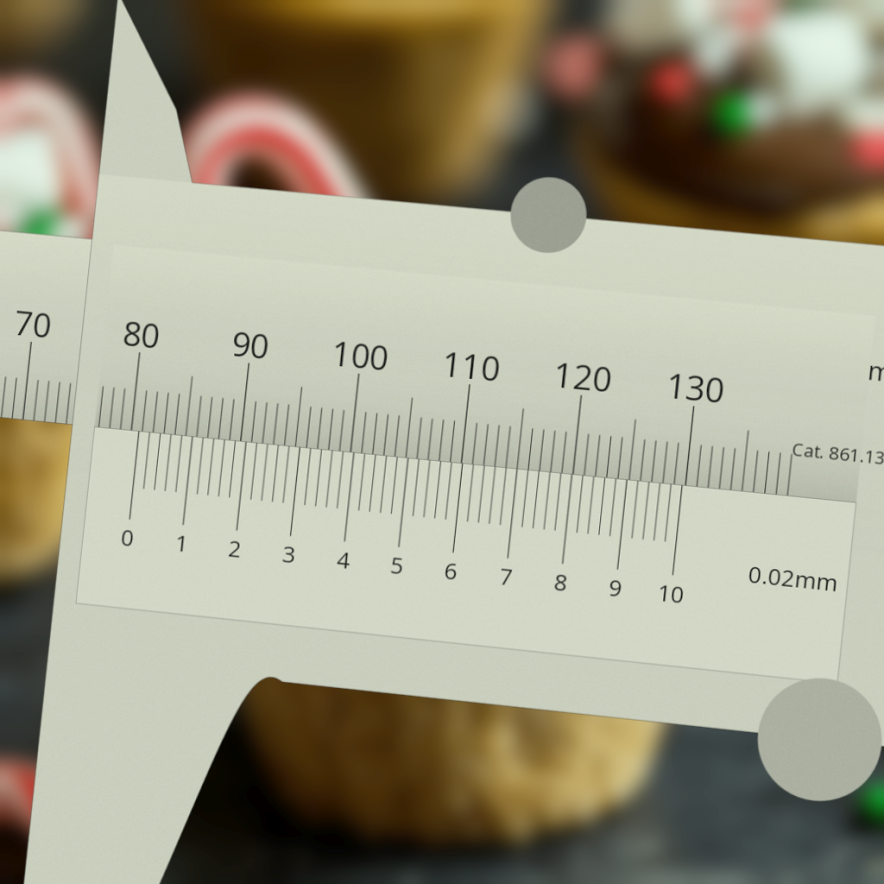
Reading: {"value": 80.7, "unit": "mm"}
